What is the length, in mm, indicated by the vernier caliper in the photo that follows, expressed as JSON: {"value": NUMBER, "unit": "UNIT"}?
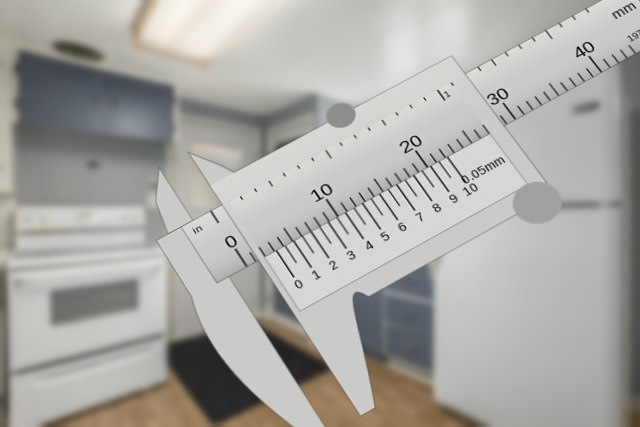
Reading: {"value": 3.2, "unit": "mm"}
